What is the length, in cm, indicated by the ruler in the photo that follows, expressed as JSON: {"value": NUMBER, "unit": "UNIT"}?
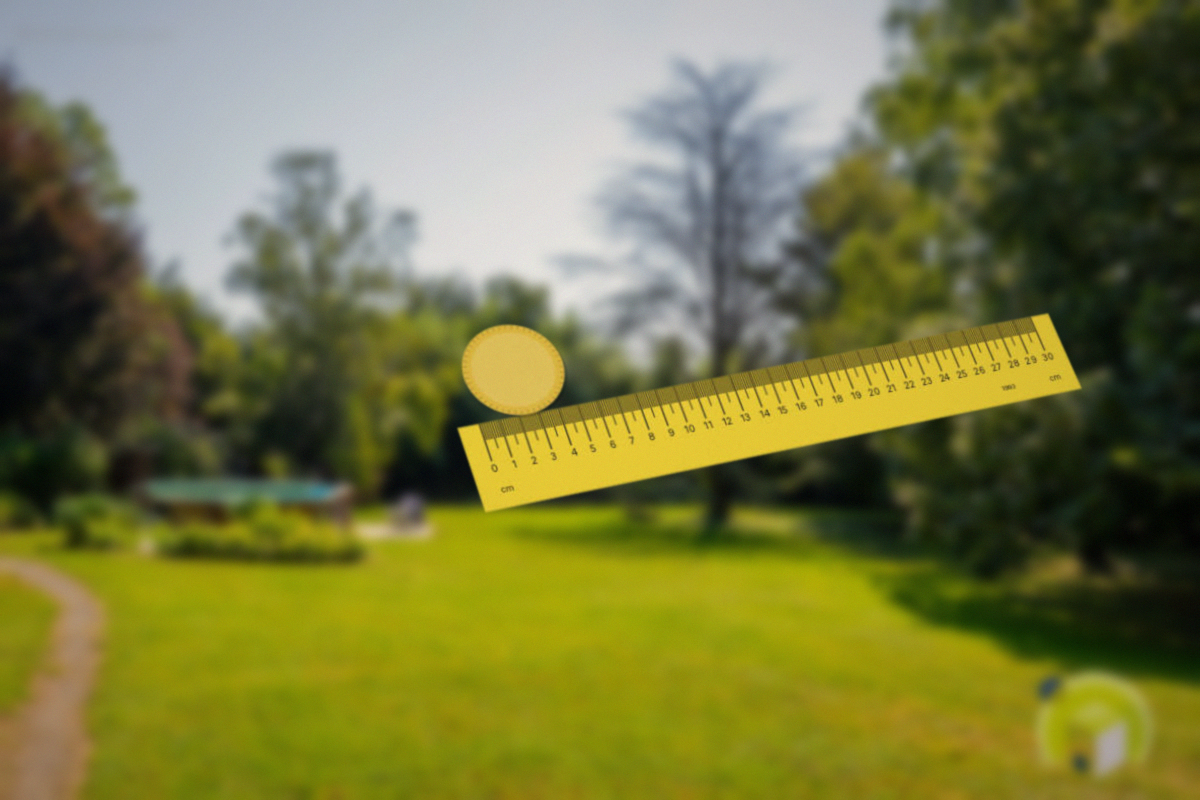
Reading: {"value": 5, "unit": "cm"}
